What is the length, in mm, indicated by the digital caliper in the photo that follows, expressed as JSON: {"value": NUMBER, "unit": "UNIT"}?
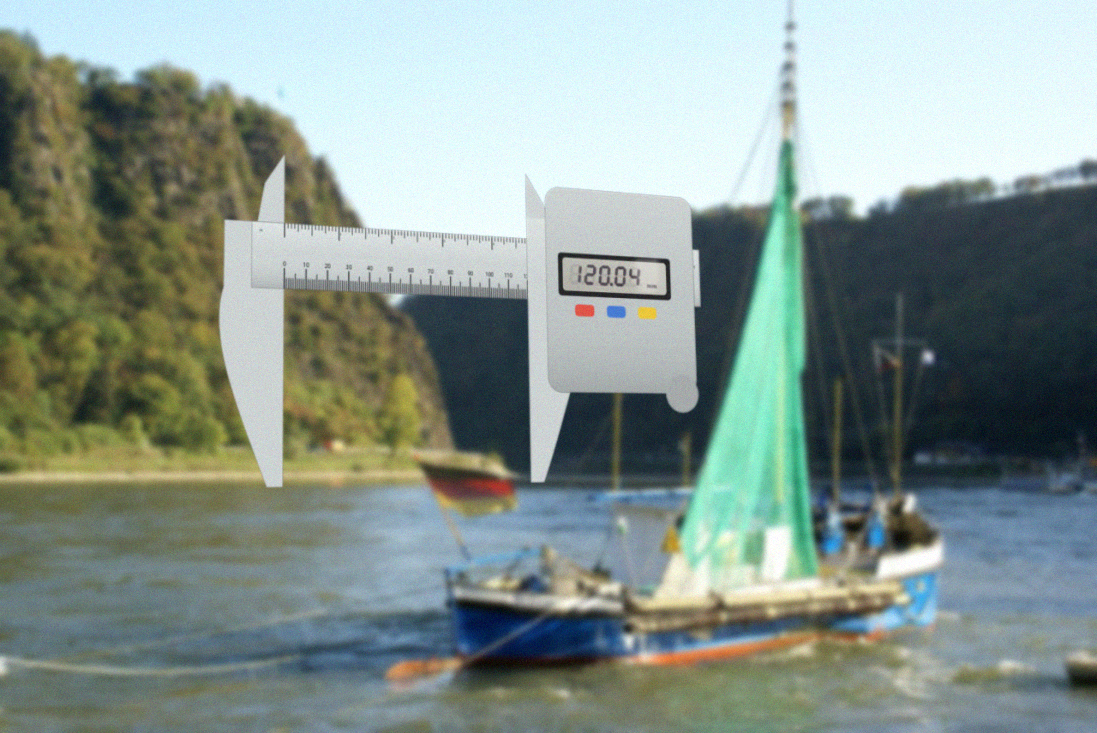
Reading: {"value": 120.04, "unit": "mm"}
